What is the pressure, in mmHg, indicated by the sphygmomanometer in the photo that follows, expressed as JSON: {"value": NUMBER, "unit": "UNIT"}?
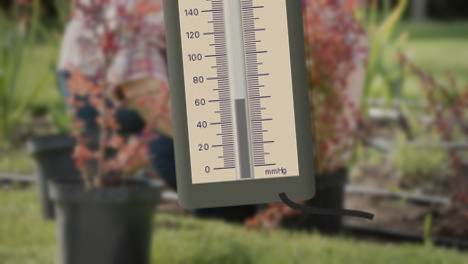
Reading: {"value": 60, "unit": "mmHg"}
